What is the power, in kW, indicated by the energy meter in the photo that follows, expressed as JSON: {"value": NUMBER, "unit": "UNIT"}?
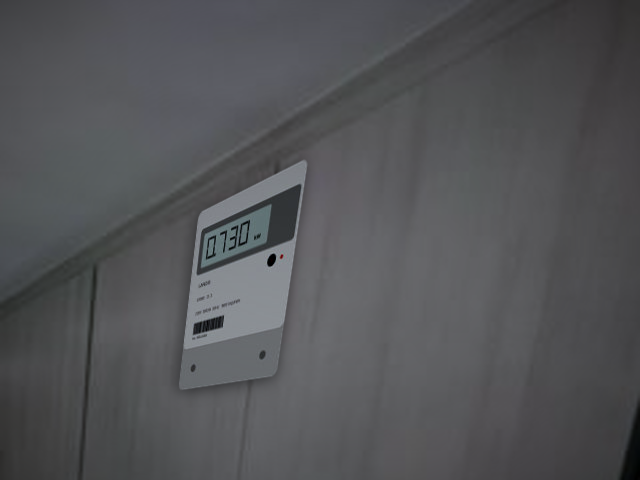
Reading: {"value": 0.730, "unit": "kW"}
